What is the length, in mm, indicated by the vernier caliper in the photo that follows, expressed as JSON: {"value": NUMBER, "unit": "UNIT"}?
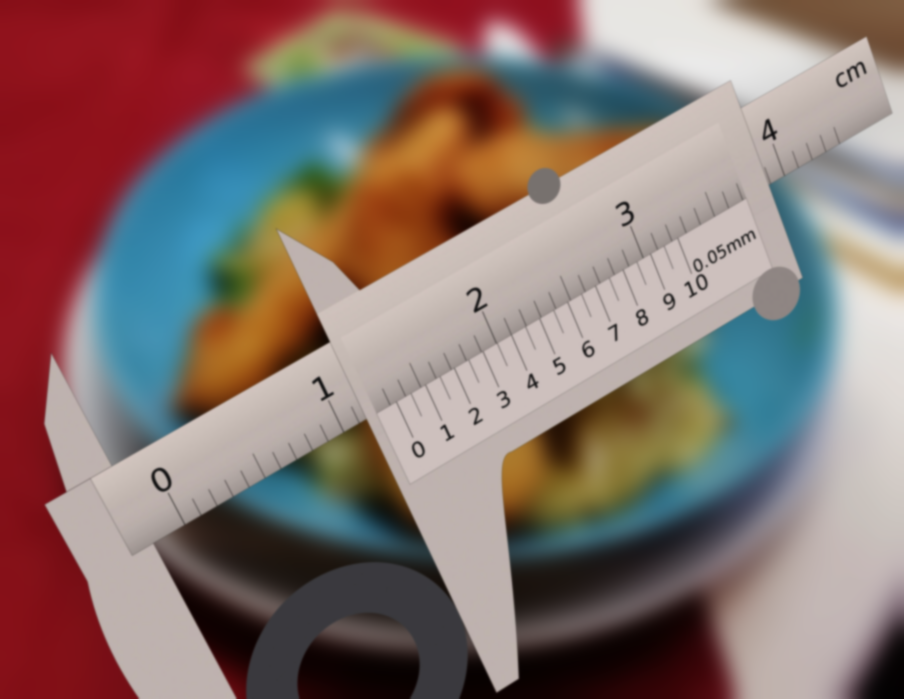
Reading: {"value": 13.4, "unit": "mm"}
